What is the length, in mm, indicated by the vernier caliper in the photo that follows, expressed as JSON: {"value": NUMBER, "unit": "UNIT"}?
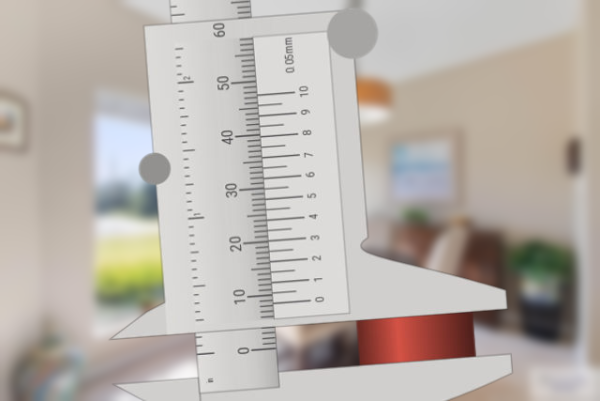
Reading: {"value": 8.4, "unit": "mm"}
